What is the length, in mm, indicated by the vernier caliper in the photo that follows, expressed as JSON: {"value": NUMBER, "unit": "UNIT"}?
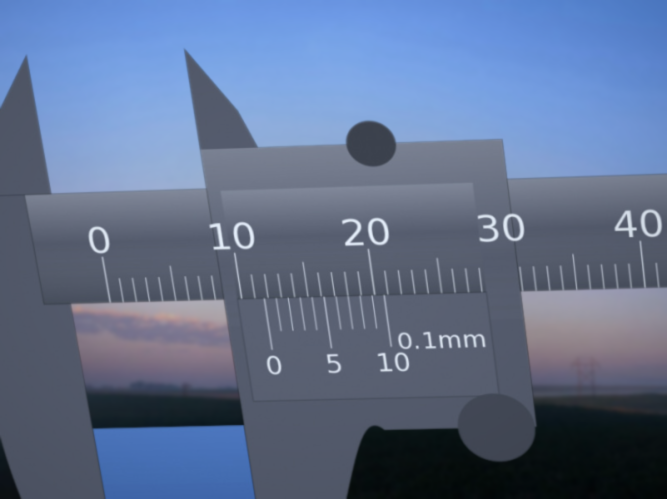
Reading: {"value": 11.7, "unit": "mm"}
